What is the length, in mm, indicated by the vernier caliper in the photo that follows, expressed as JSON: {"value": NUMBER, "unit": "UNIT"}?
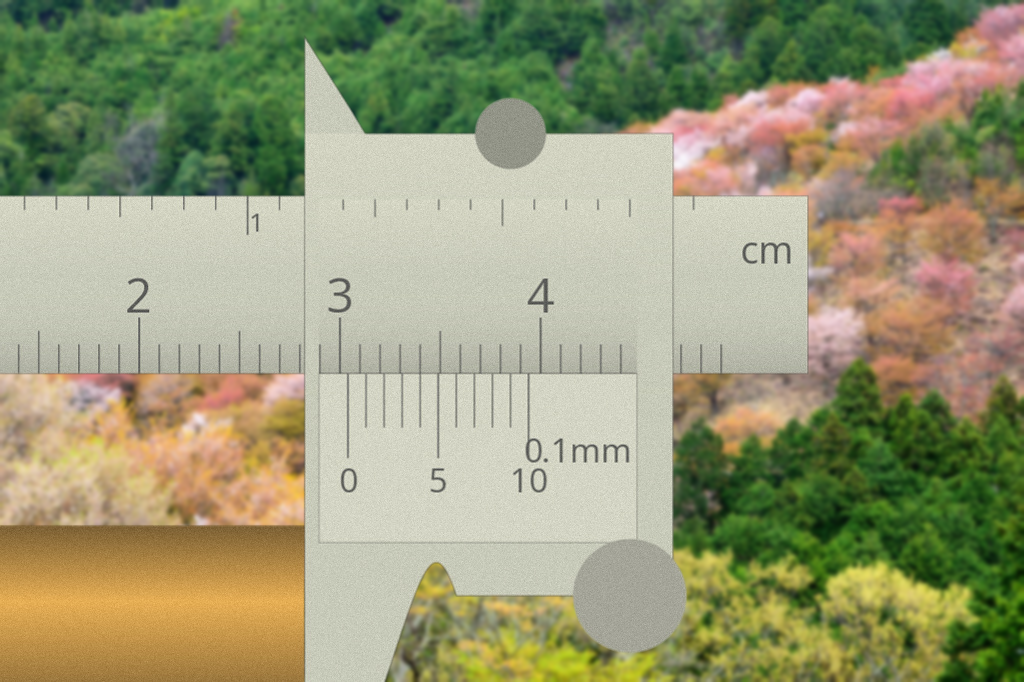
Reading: {"value": 30.4, "unit": "mm"}
